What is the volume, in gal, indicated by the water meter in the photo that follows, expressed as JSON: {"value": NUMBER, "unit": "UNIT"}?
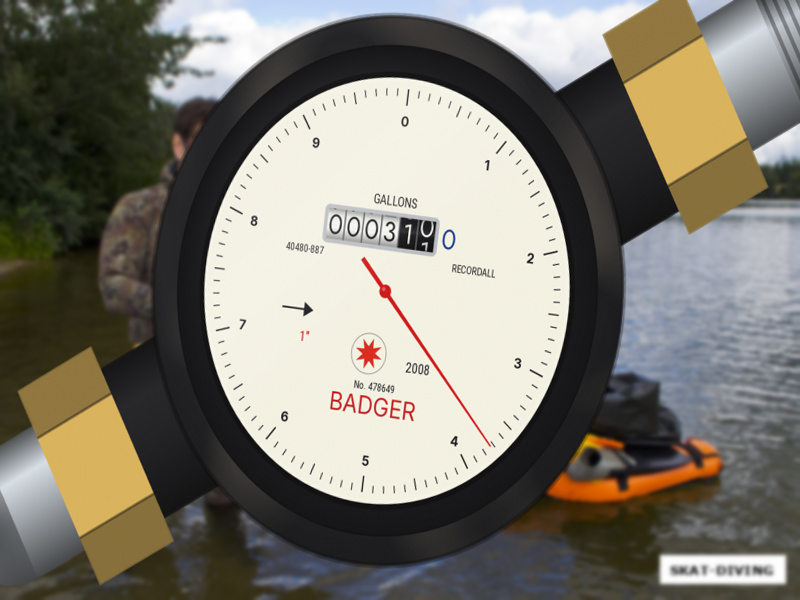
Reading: {"value": 3103.7, "unit": "gal"}
